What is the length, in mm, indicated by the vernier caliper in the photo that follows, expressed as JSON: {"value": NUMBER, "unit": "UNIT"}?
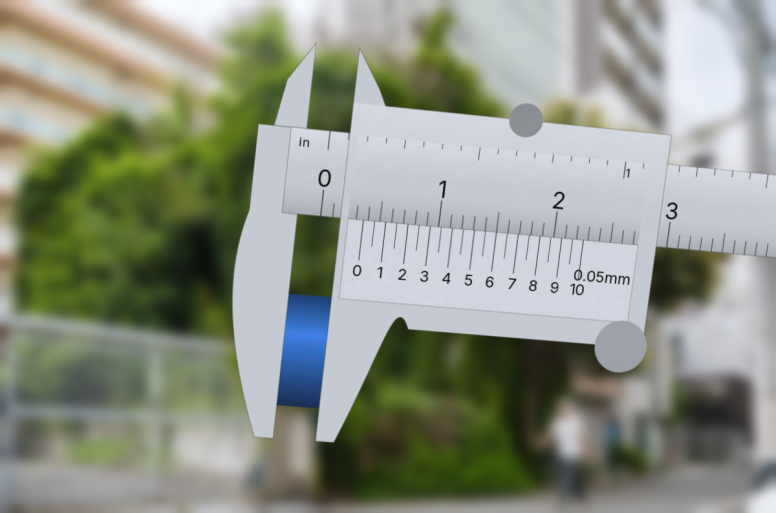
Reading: {"value": 3.6, "unit": "mm"}
